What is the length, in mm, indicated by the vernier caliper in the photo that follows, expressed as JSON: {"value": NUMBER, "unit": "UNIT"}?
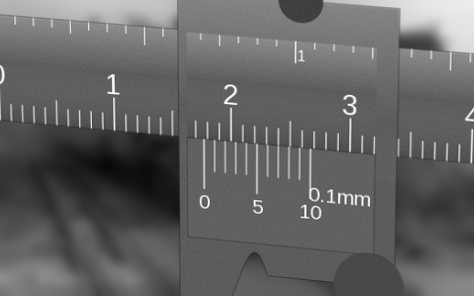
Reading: {"value": 17.7, "unit": "mm"}
